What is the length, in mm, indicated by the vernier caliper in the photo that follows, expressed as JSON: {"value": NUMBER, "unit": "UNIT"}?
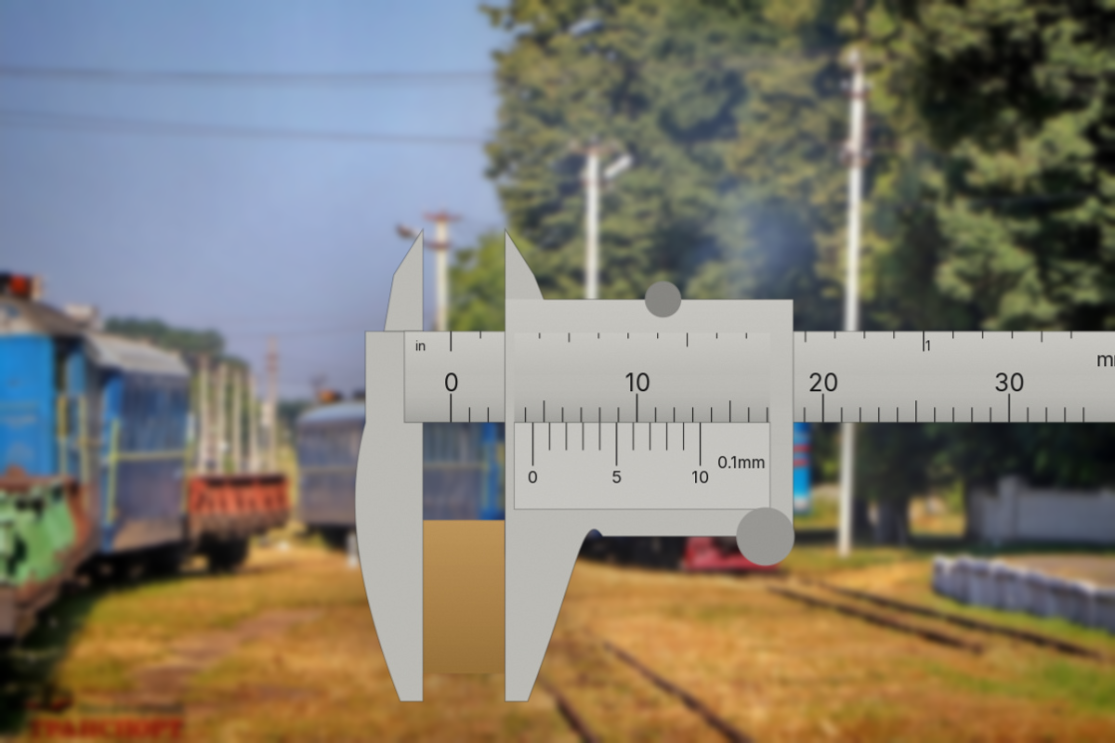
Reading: {"value": 4.4, "unit": "mm"}
